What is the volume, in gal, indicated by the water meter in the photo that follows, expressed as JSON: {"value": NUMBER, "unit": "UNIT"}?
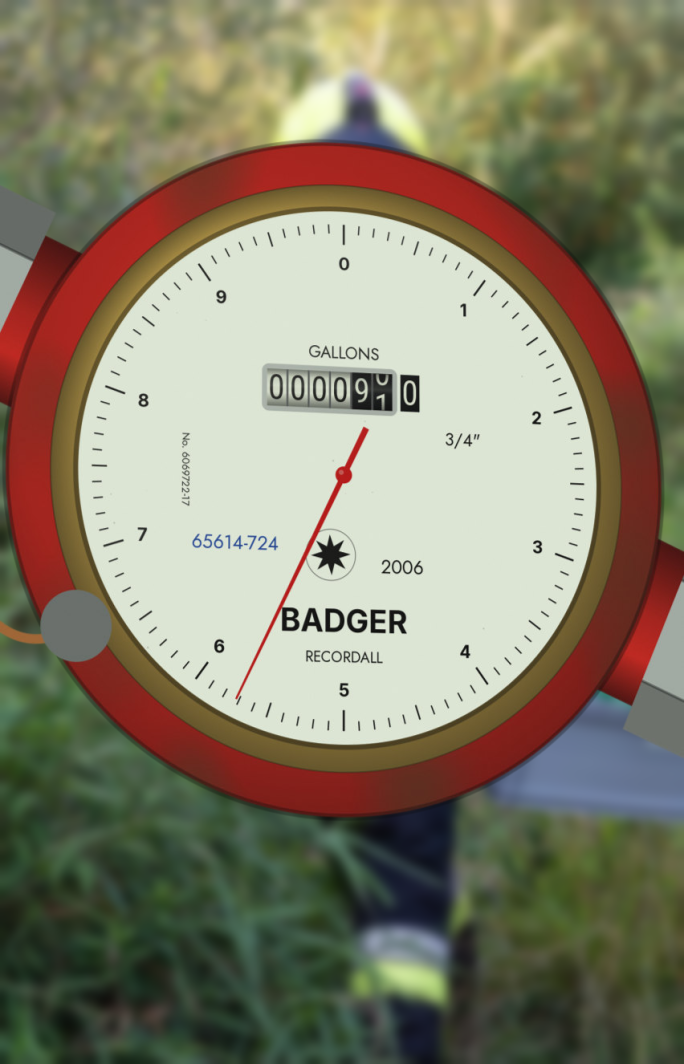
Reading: {"value": 905.7, "unit": "gal"}
